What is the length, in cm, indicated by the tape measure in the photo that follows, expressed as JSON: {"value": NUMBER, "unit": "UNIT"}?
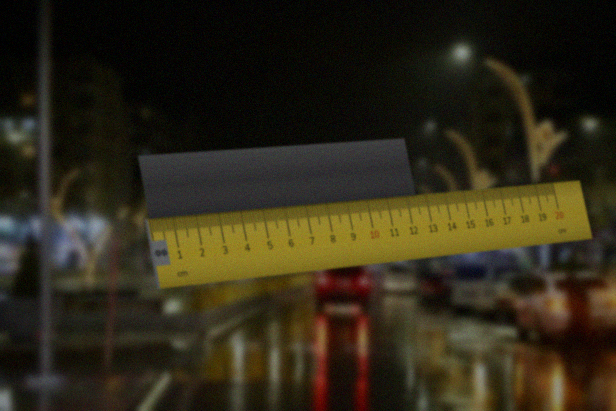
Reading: {"value": 12.5, "unit": "cm"}
